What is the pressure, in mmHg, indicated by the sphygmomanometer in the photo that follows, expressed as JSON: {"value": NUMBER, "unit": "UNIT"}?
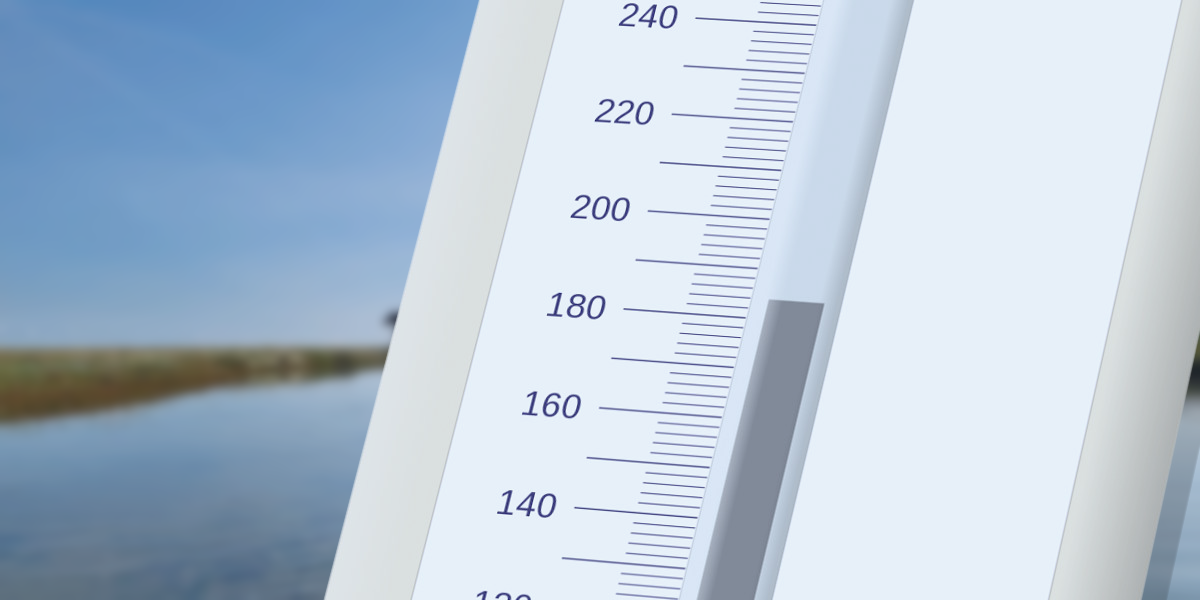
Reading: {"value": 184, "unit": "mmHg"}
